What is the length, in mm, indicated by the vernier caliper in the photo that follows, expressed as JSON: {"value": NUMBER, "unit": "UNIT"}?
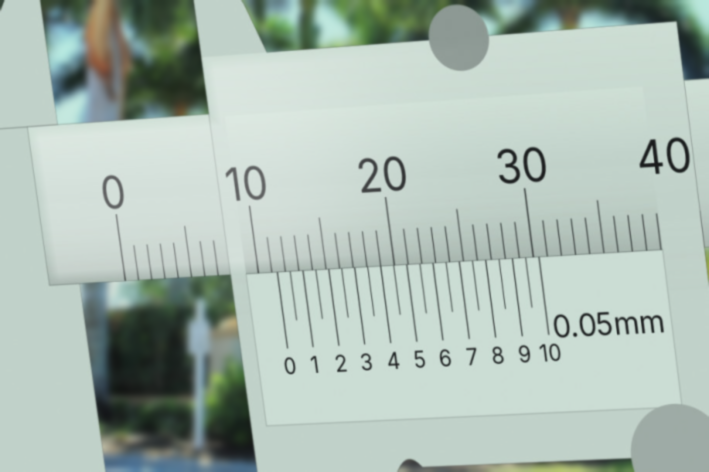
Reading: {"value": 11.4, "unit": "mm"}
